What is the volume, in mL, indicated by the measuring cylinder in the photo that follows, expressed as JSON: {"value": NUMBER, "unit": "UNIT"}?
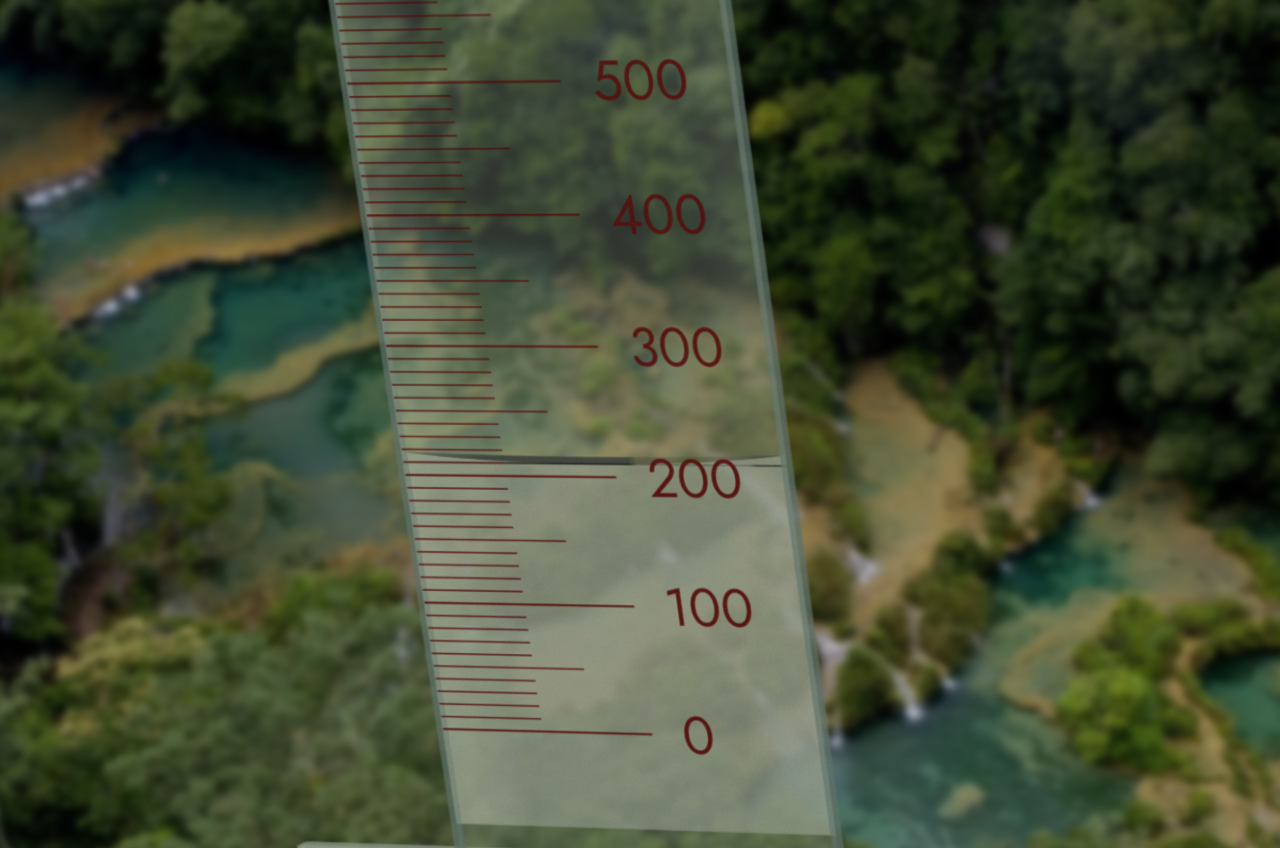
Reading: {"value": 210, "unit": "mL"}
